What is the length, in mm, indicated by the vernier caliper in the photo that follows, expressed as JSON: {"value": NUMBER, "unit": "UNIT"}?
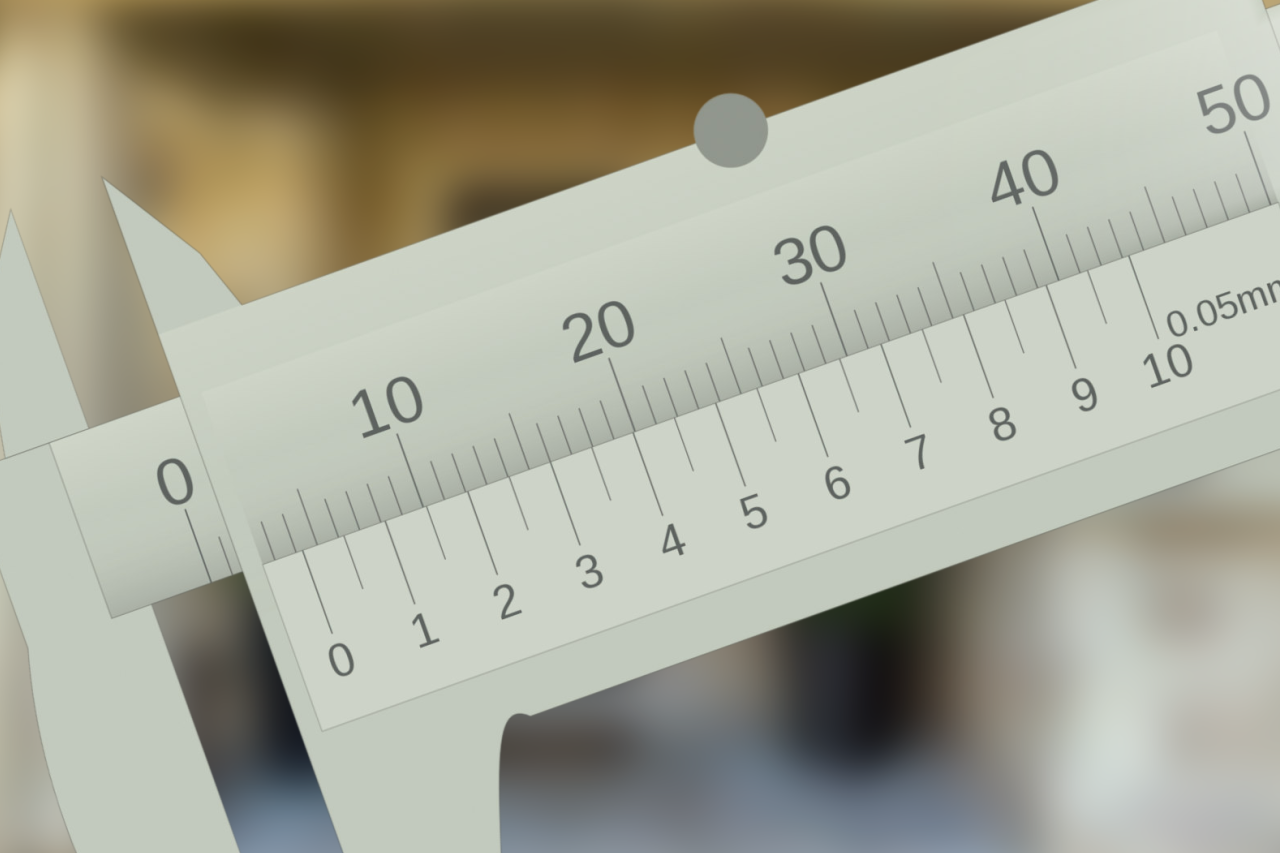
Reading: {"value": 4.3, "unit": "mm"}
